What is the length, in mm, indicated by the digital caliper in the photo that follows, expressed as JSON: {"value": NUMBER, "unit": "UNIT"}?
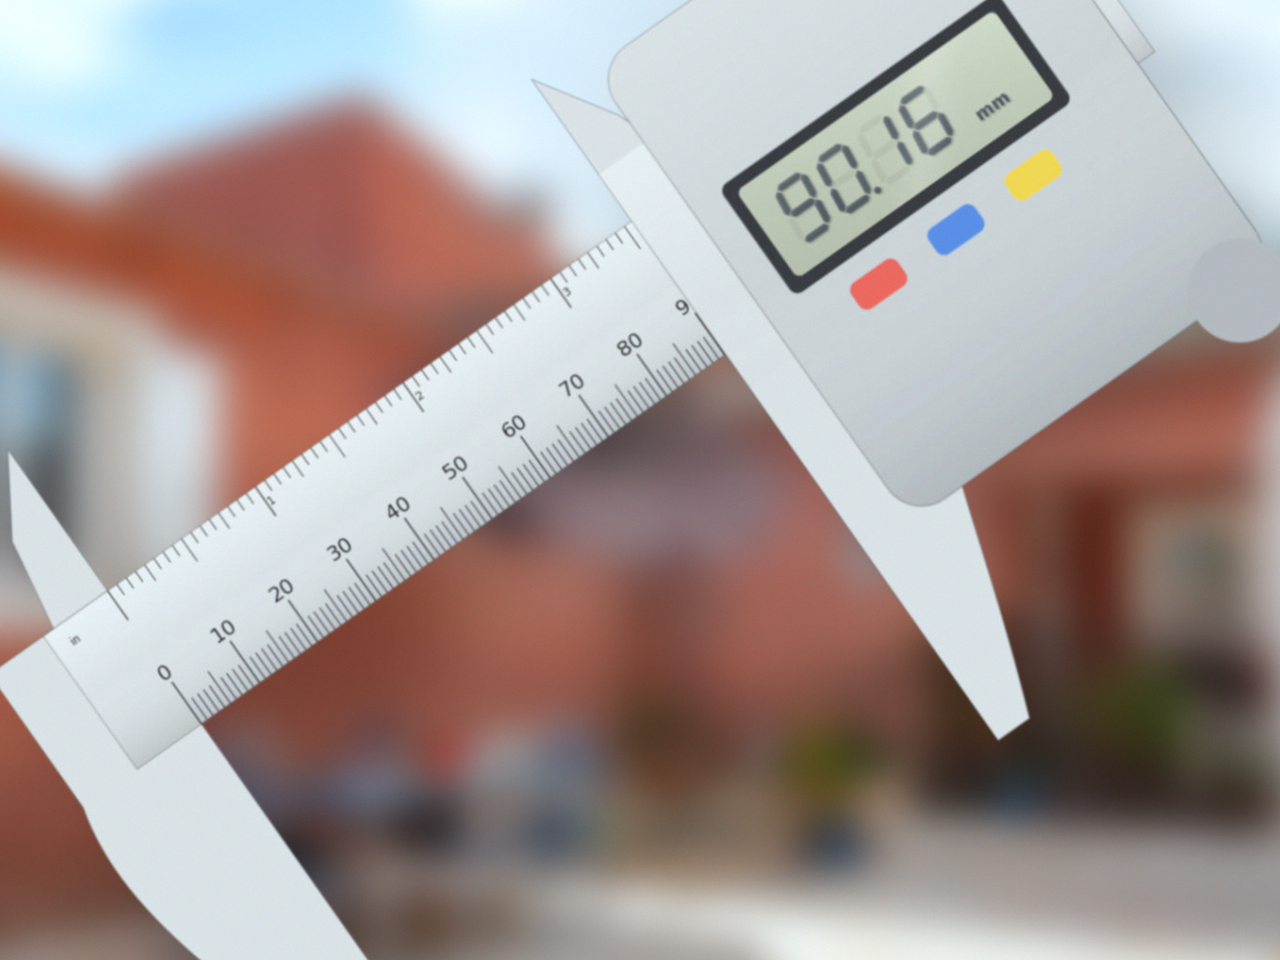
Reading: {"value": 90.16, "unit": "mm"}
